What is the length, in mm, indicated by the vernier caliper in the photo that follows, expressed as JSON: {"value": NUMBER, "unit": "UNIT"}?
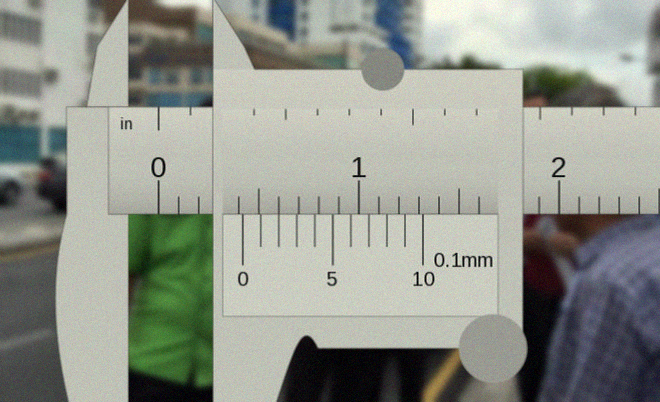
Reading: {"value": 4.2, "unit": "mm"}
